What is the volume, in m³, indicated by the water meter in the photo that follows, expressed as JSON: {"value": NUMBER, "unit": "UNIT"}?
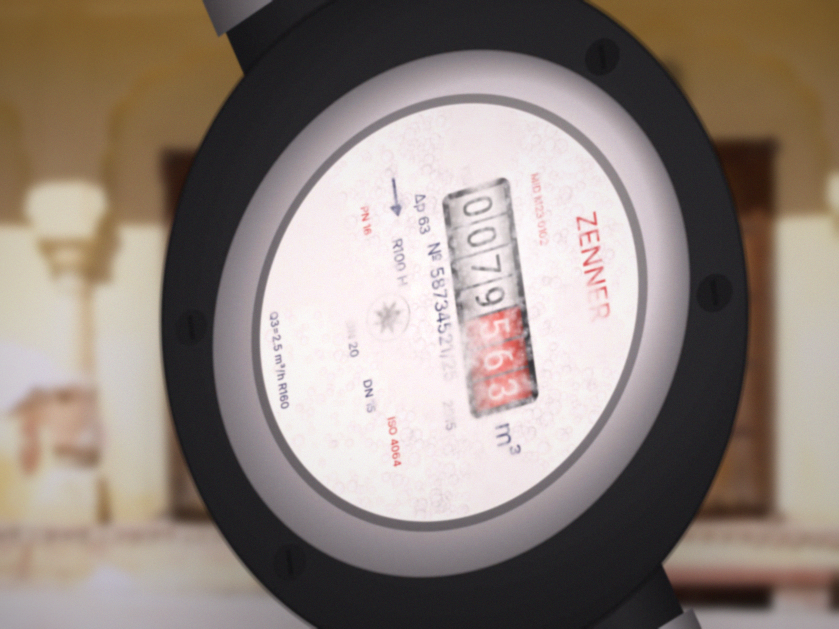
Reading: {"value": 79.563, "unit": "m³"}
